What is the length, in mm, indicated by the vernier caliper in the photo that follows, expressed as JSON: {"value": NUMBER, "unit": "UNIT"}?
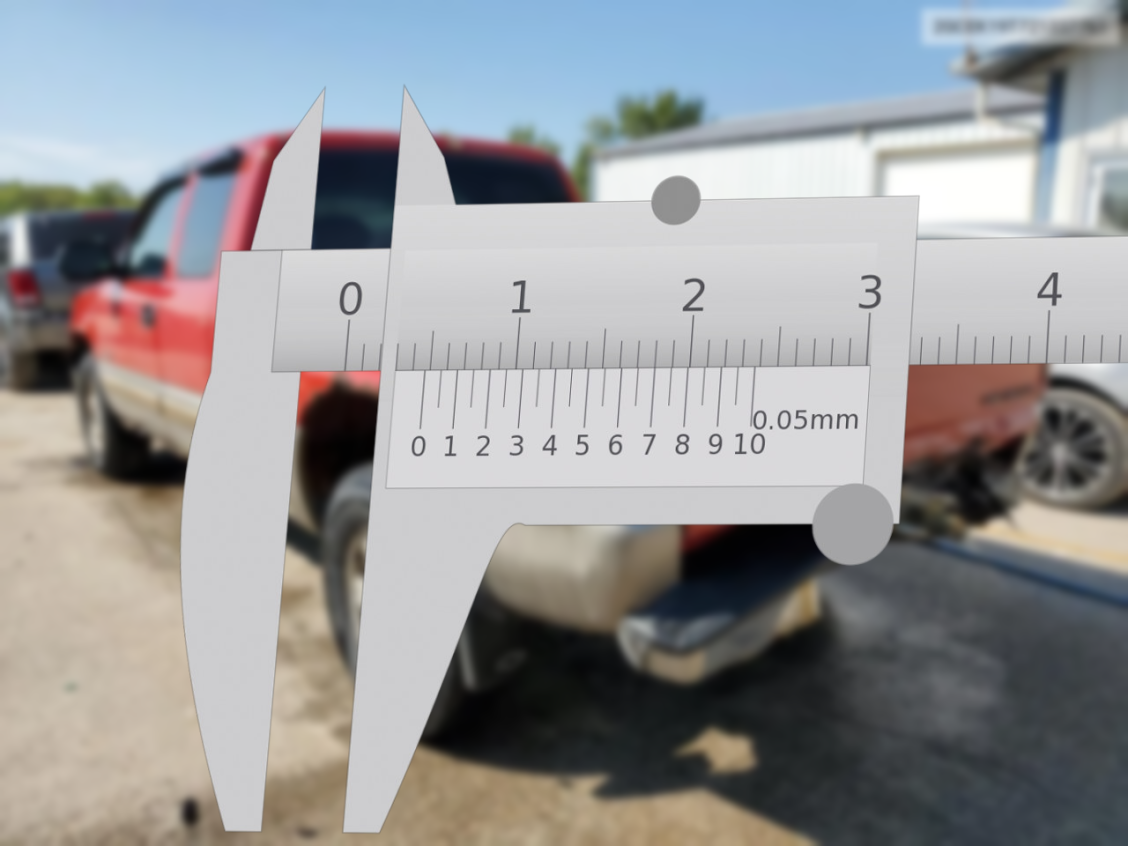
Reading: {"value": 4.7, "unit": "mm"}
